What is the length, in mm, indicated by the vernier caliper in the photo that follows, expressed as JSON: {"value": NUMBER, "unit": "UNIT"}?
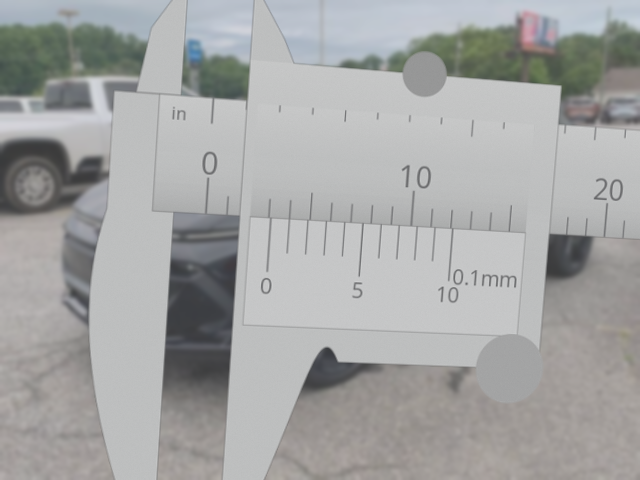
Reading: {"value": 3.1, "unit": "mm"}
